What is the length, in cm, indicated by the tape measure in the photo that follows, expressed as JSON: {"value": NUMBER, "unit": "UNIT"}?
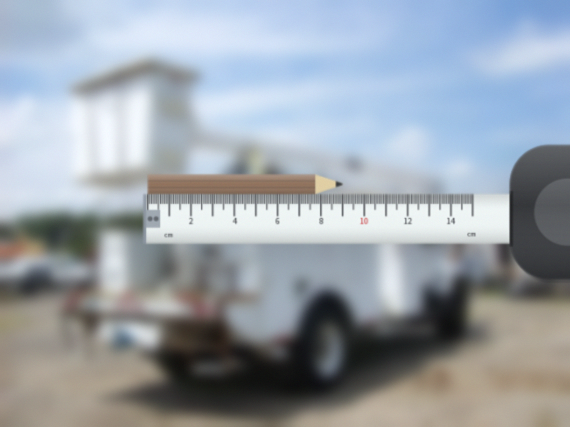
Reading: {"value": 9, "unit": "cm"}
